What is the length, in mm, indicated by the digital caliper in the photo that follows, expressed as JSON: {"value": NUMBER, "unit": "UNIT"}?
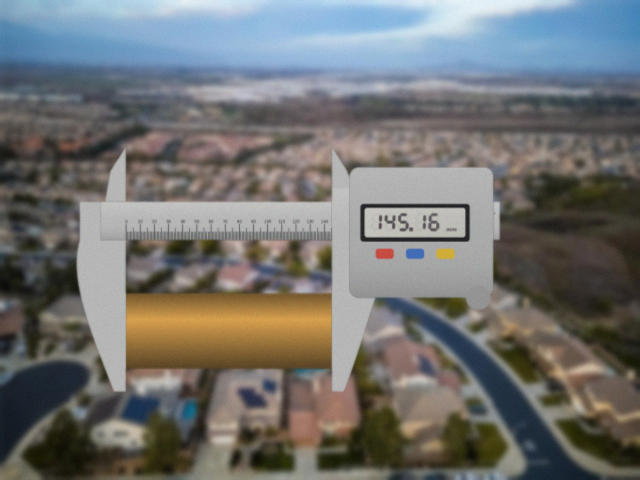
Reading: {"value": 145.16, "unit": "mm"}
